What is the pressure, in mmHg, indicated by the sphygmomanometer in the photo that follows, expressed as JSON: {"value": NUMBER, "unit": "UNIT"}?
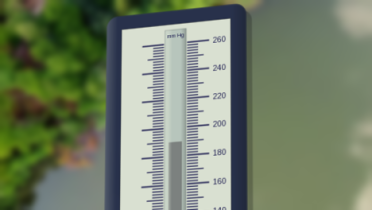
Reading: {"value": 190, "unit": "mmHg"}
